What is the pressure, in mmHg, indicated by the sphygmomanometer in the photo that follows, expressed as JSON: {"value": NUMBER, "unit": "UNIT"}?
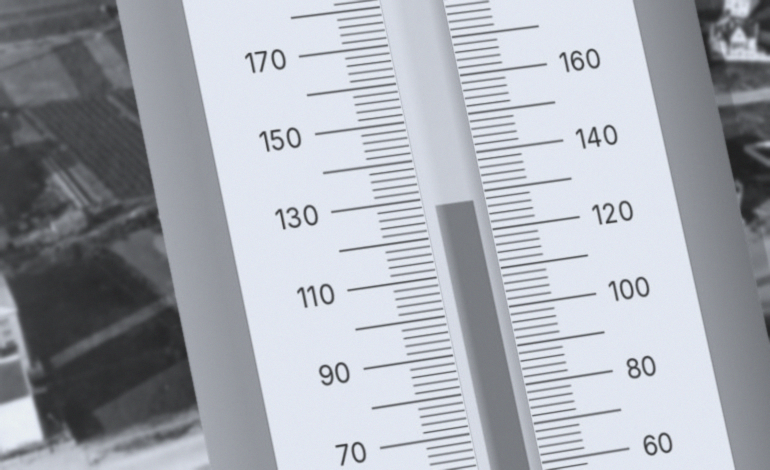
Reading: {"value": 128, "unit": "mmHg"}
